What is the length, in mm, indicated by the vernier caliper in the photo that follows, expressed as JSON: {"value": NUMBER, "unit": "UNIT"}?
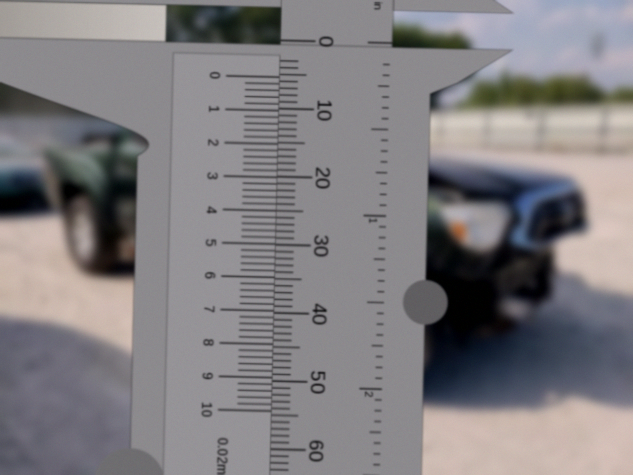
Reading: {"value": 5.4, "unit": "mm"}
